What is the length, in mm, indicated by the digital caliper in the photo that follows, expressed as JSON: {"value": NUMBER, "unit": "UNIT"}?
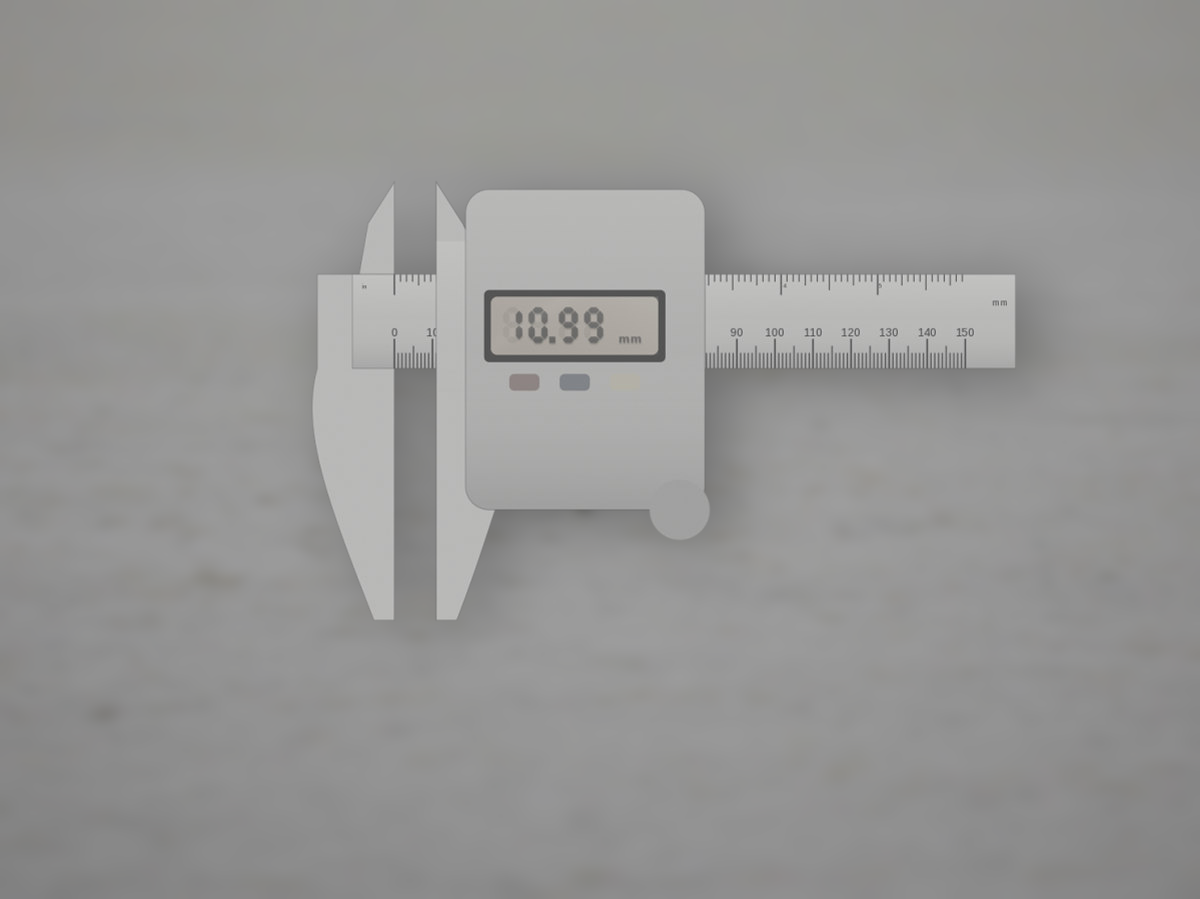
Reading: {"value": 10.99, "unit": "mm"}
